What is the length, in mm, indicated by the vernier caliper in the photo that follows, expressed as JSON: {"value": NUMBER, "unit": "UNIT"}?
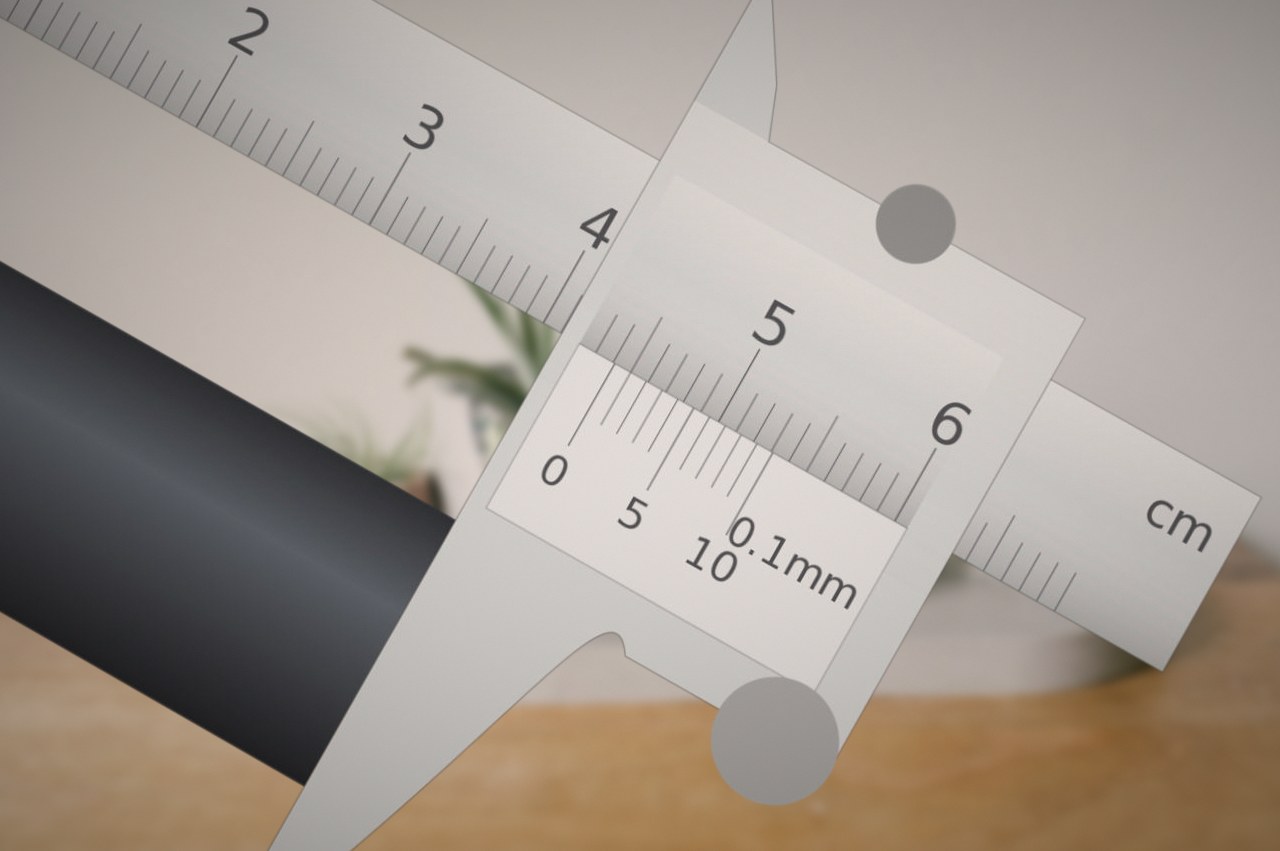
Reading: {"value": 44.1, "unit": "mm"}
